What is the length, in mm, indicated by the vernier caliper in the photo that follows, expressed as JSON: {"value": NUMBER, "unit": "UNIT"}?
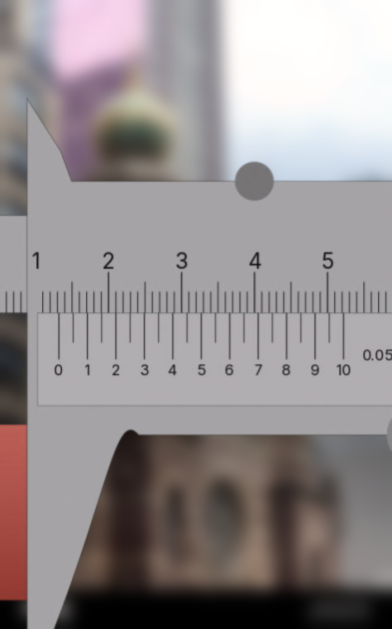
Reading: {"value": 13.2, "unit": "mm"}
